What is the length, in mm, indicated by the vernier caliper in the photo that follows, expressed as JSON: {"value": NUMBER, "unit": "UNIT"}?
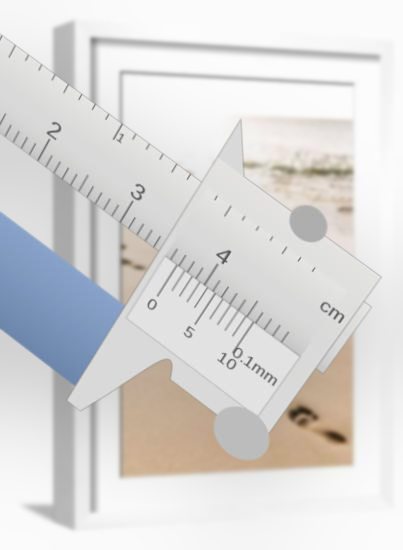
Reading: {"value": 36.8, "unit": "mm"}
